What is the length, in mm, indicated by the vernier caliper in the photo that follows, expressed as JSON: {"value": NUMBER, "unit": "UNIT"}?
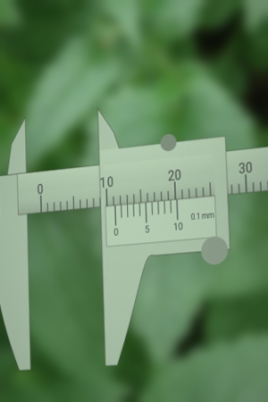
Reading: {"value": 11.2, "unit": "mm"}
